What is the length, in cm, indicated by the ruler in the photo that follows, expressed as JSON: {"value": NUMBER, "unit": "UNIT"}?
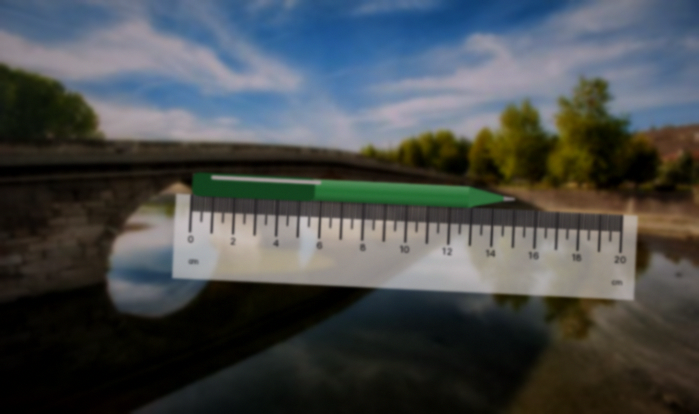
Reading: {"value": 15, "unit": "cm"}
